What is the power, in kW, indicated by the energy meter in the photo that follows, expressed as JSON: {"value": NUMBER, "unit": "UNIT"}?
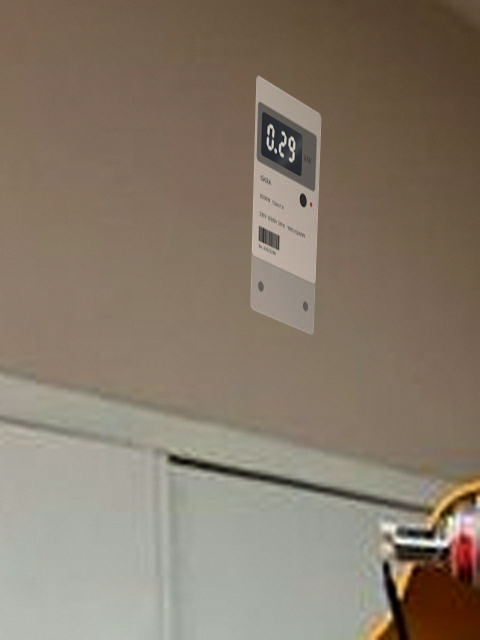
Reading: {"value": 0.29, "unit": "kW"}
